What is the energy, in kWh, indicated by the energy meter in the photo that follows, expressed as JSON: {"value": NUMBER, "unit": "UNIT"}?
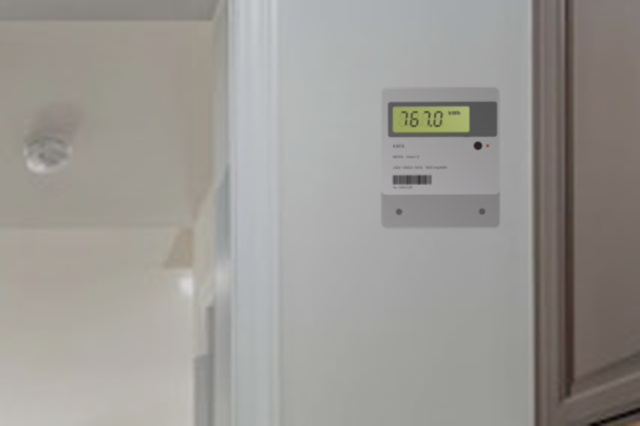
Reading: {"value": 767.0, "unit": "kWh"}
